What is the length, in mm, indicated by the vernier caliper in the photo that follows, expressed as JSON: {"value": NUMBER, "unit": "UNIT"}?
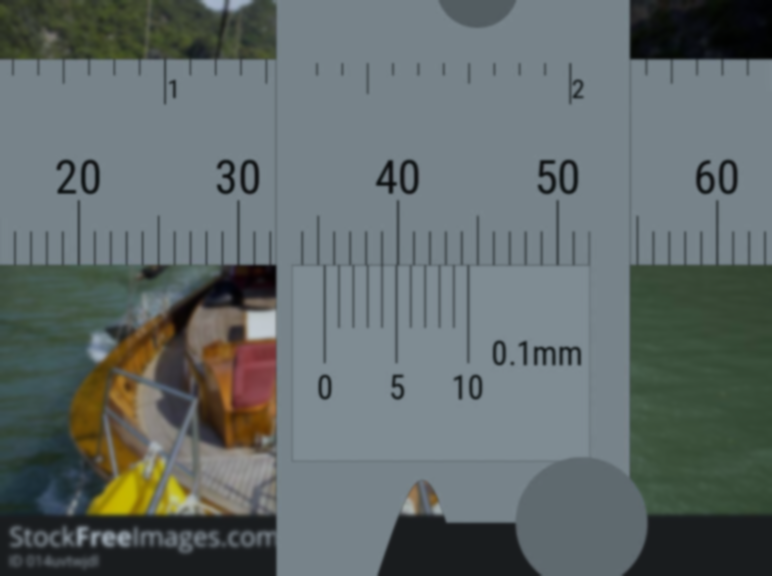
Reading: {"value": 35.4, "unit": "mm"}
